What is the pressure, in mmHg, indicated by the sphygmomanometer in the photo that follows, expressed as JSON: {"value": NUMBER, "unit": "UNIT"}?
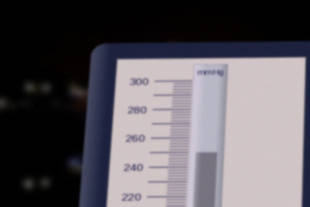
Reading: {"value": 250, "unit": "mmHg"}
